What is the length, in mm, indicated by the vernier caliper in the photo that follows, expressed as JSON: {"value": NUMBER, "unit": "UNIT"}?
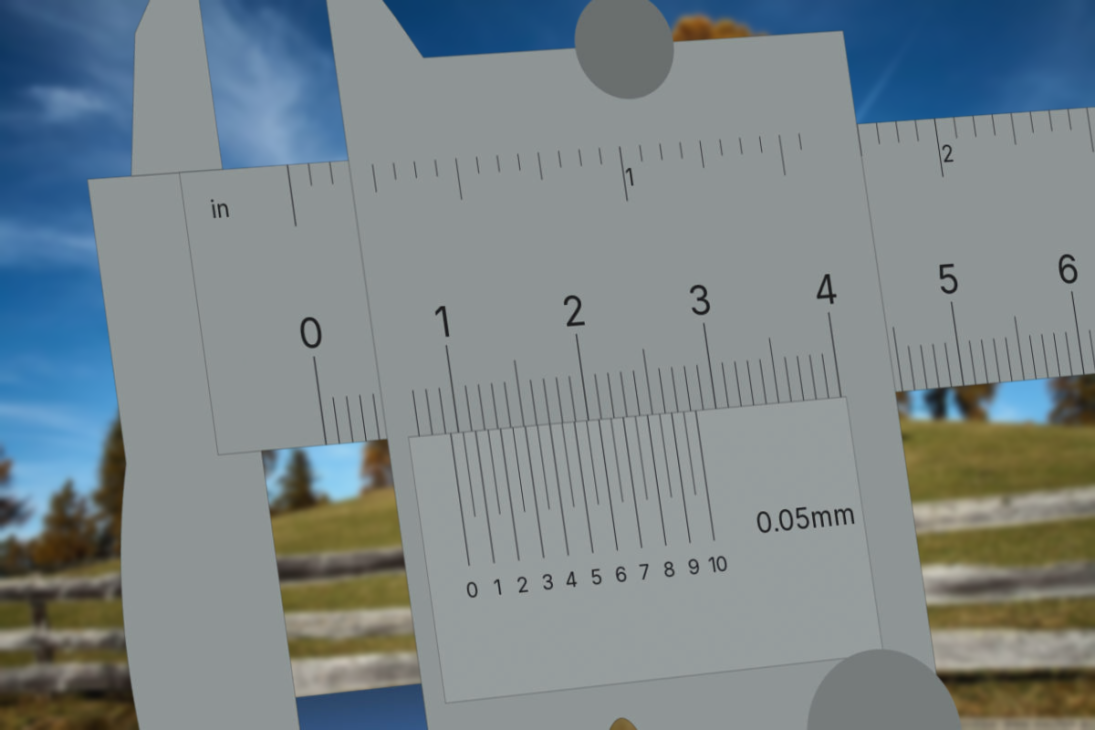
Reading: {"value": 9.4, "unit": "mm"}
